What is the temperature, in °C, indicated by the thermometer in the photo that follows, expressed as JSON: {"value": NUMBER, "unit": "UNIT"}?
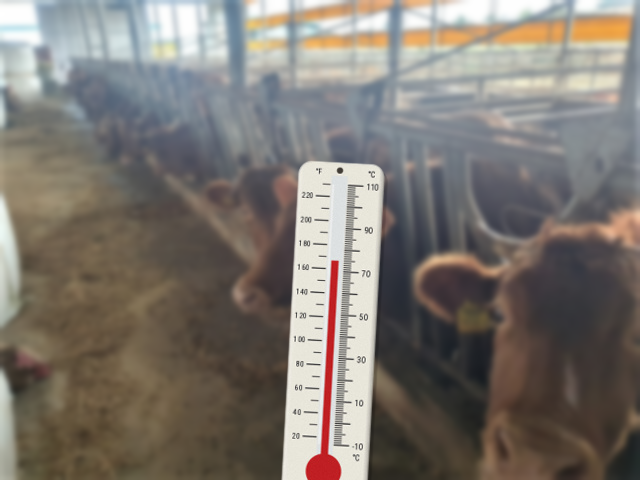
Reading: {"value": 75, "unit": "°C"}
